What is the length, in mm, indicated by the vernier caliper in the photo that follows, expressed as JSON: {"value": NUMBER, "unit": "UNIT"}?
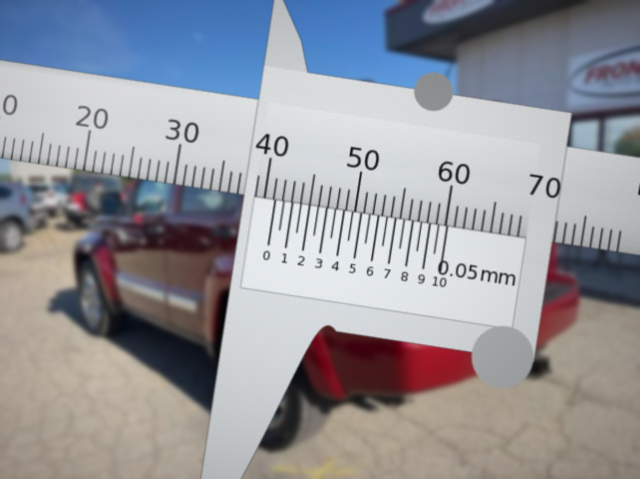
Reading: {"value": 41.2, "unit": "mm"}
